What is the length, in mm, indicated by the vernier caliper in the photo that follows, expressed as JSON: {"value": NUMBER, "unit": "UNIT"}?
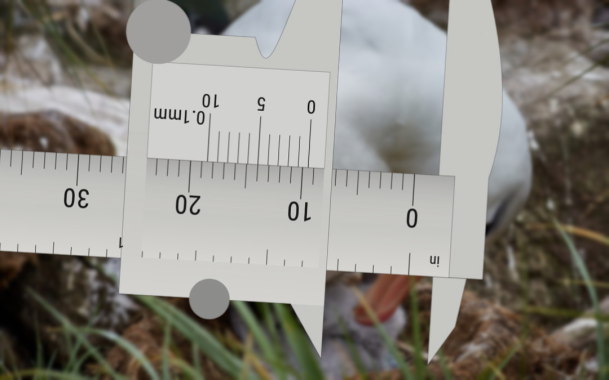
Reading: {"value": 9.5, "unit": "mm"}
